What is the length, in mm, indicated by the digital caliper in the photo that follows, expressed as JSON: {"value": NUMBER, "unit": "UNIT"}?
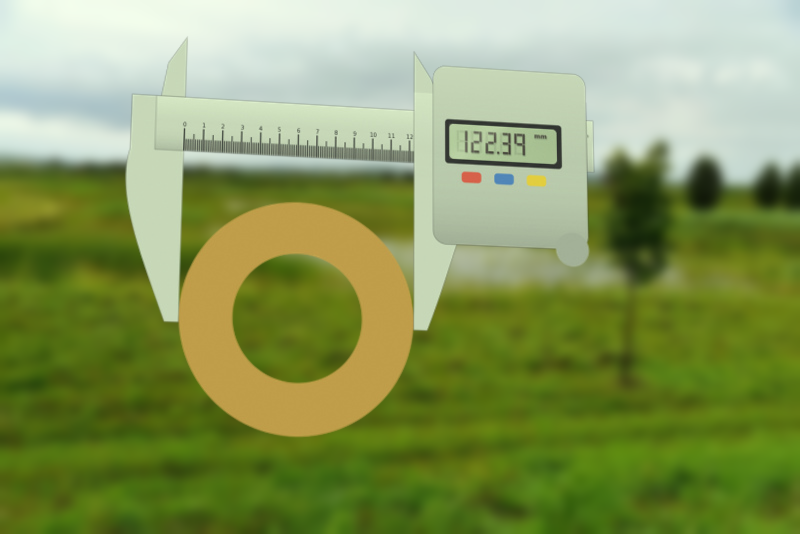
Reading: {"value": 122.39, "unit": "mm"}
